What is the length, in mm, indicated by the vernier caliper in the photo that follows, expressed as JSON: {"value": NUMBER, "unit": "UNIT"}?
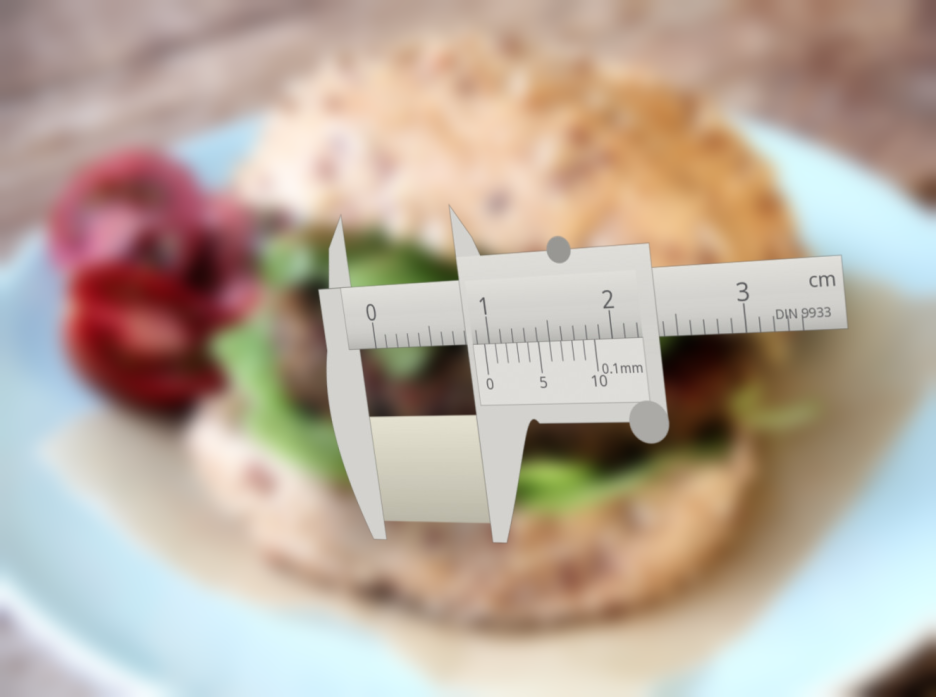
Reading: {"value": 9.6, "unit": "mm"}
